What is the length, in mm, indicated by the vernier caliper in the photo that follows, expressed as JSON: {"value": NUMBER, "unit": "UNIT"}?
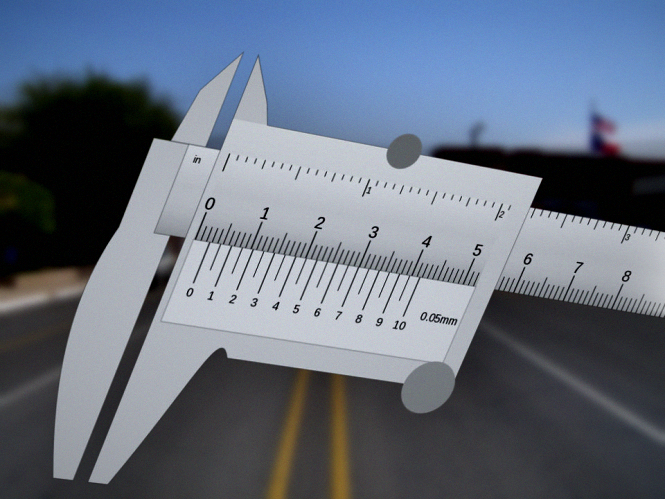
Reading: {"value": 2.6, "unit": "mm"}
